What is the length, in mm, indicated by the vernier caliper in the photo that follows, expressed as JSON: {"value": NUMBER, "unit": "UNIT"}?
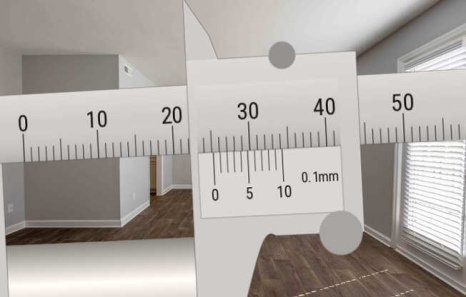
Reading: {"value": 25.2, "unit": "mm"}
